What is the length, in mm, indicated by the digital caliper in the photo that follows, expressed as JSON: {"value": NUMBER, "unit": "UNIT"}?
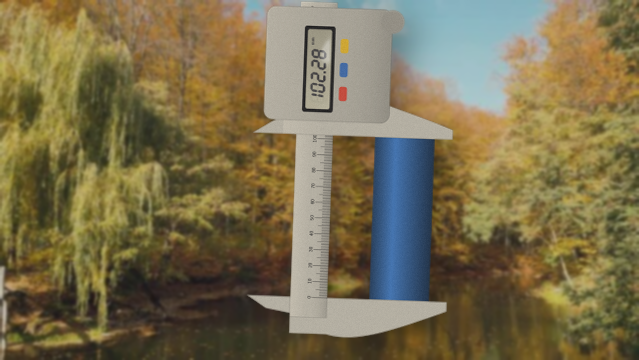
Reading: {"value": 102.28, "unit": "mm"}
